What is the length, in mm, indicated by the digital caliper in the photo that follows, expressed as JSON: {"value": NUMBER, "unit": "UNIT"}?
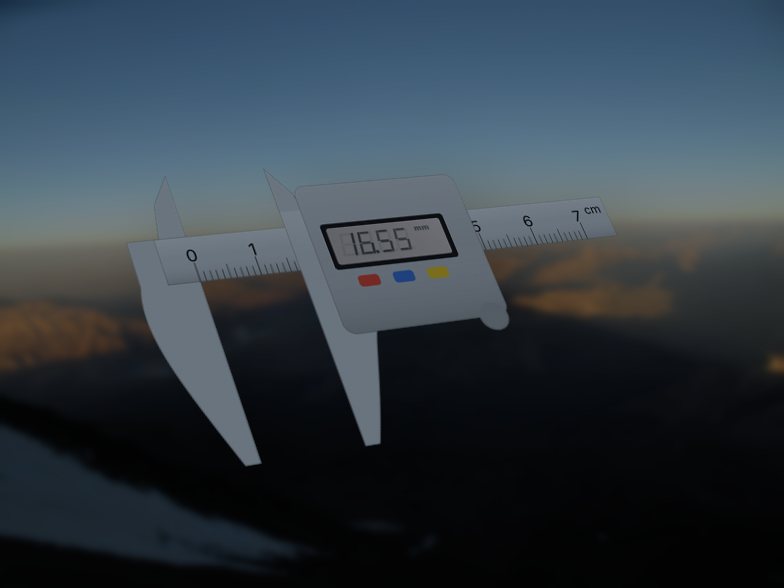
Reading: {"value": 16.55, "unit": "mm"}
